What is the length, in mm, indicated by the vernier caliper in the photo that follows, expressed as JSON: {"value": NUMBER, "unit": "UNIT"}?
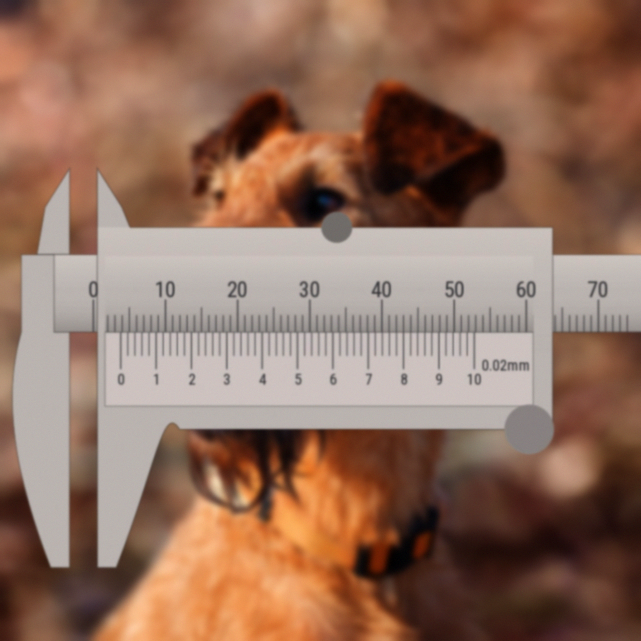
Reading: {"value": 3.8, "unit": "mm"}
